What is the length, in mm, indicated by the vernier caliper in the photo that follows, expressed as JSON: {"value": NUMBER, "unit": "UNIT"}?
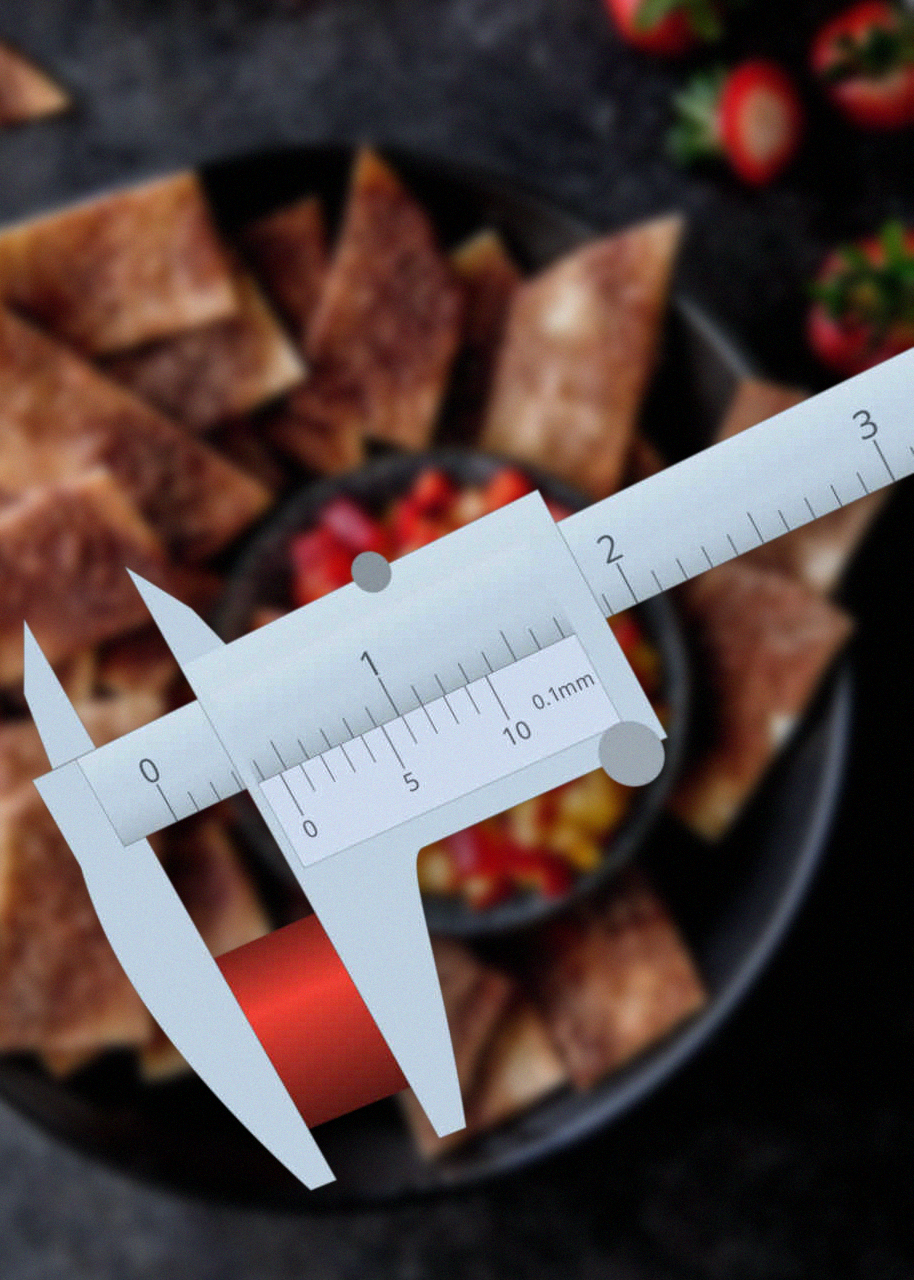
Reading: {"value": 4.7, "unit": "mm"}
